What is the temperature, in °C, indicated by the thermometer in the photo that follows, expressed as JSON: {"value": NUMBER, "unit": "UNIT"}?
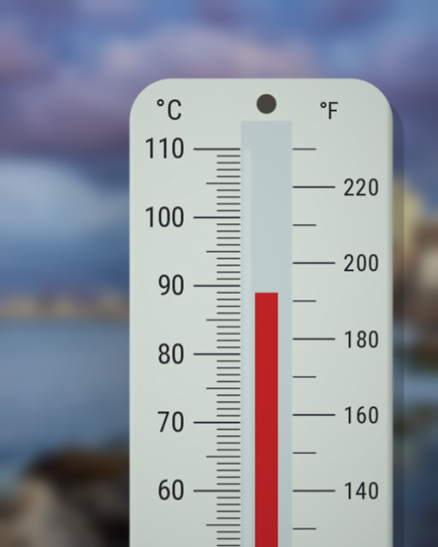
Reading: {"value": 89, "unit": "°C"}
